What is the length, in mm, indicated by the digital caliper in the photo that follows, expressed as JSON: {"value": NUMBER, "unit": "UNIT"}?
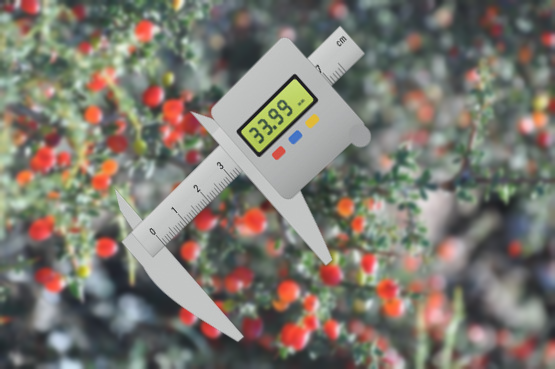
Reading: {"value": 33.99, "unit": "mm"}
